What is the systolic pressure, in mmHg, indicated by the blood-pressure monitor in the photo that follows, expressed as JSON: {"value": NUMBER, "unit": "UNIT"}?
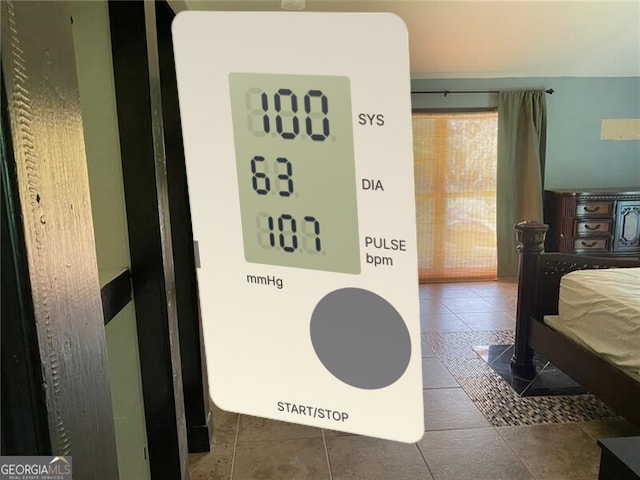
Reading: {"value": 100, "unit": "mmHg"}
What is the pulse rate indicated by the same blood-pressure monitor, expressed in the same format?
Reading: {"value": 107, "unit": "bpm"}
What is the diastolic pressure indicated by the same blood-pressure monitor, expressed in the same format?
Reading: {"value": 63, "unit": "mmHg"}
